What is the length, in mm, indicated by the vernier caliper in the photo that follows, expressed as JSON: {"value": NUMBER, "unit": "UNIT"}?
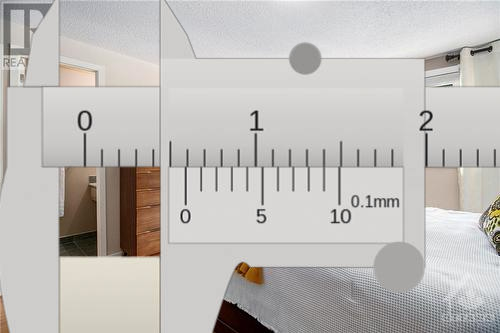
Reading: {"value": 5.9, "unit": "mm"}
